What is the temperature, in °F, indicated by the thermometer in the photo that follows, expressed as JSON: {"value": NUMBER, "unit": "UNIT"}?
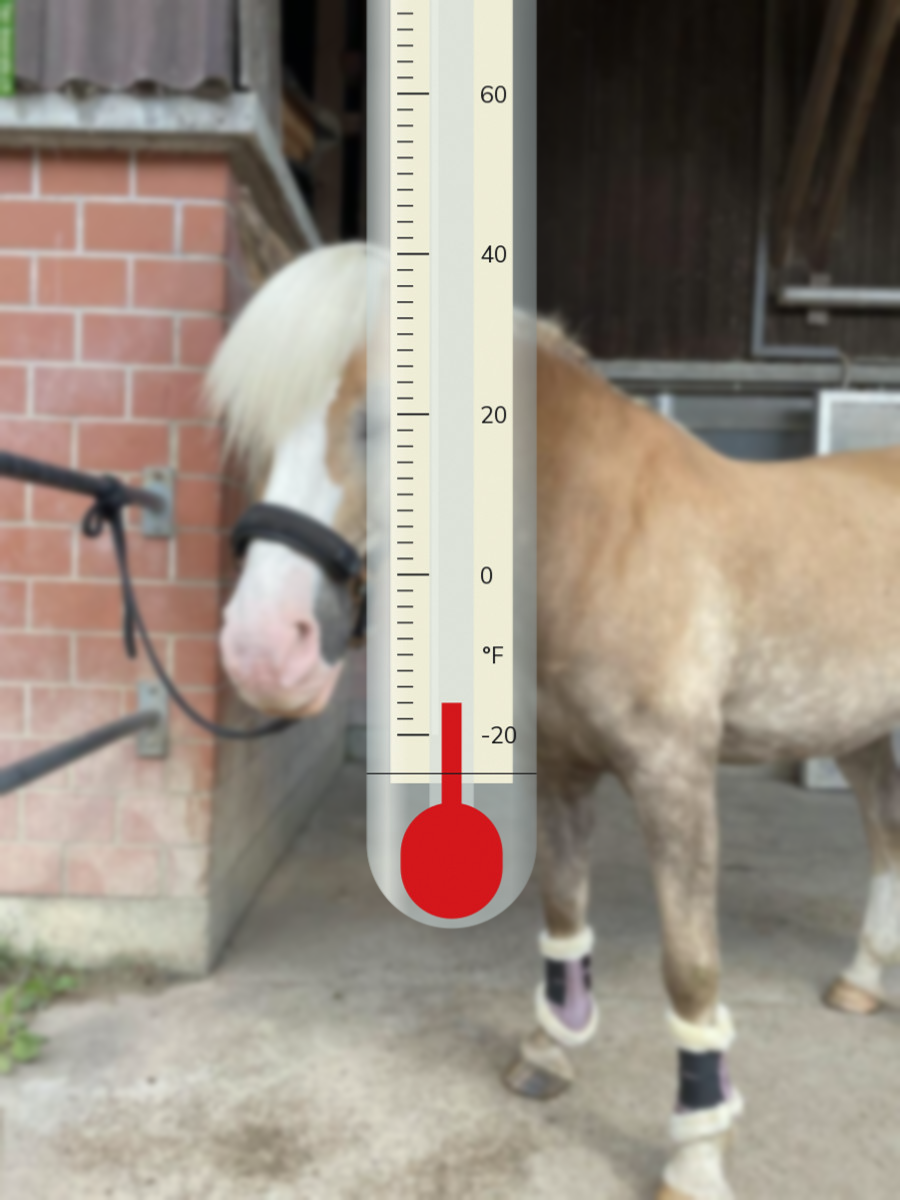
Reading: {"value": -16, "unit": "°F"}
